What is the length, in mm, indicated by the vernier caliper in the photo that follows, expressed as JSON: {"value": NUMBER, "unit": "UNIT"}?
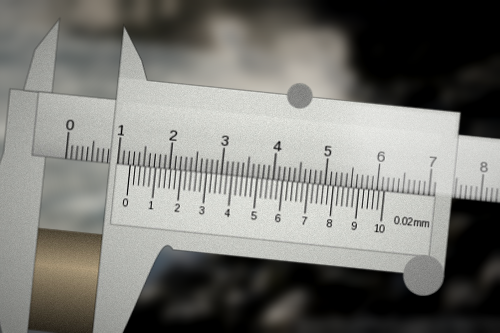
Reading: {"value": 12.4, "unit": "mm"}
